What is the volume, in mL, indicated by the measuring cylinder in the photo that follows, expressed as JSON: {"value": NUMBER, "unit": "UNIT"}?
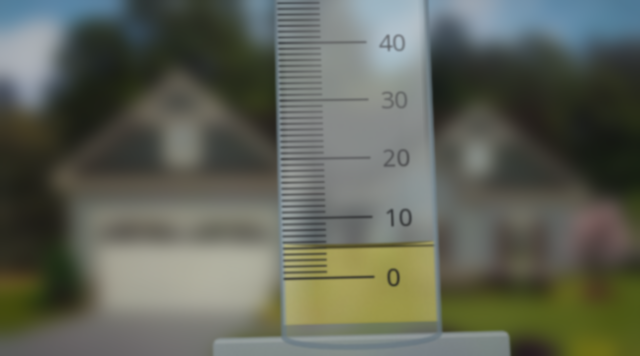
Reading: {"value": 5, "unit": "mL"}
